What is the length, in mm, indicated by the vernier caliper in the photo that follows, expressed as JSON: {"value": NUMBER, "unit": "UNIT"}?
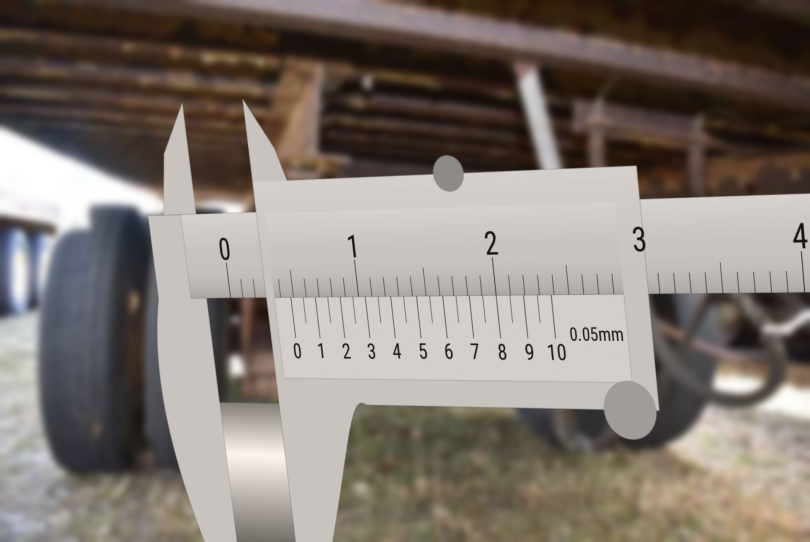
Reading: {"value": 4.8, "unit": "mm"}
